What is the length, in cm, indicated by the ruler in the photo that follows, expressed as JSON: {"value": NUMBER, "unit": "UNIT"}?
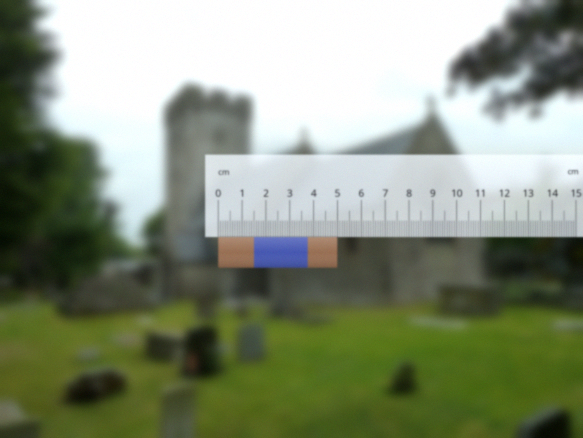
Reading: {"value": 5, "unit": "cm"}
